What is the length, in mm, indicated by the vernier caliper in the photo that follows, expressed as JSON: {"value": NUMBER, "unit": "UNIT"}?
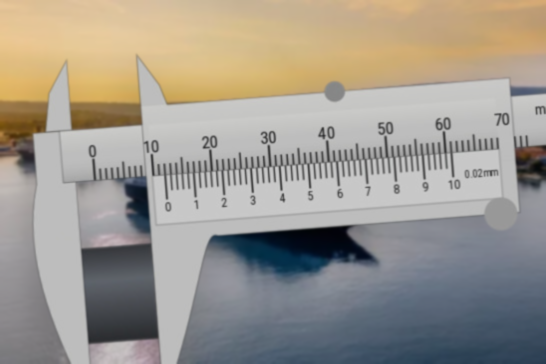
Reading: {"value": 12.0, "unit": "mm"}
